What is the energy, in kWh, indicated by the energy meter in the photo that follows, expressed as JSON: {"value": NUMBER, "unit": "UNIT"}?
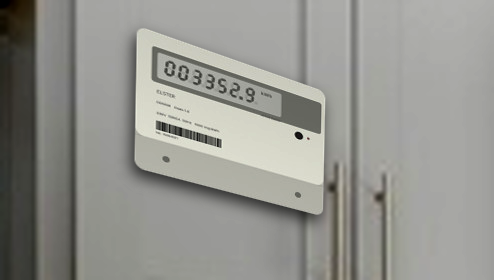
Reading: {"value": 3352.9, "unit": "kWh"}
